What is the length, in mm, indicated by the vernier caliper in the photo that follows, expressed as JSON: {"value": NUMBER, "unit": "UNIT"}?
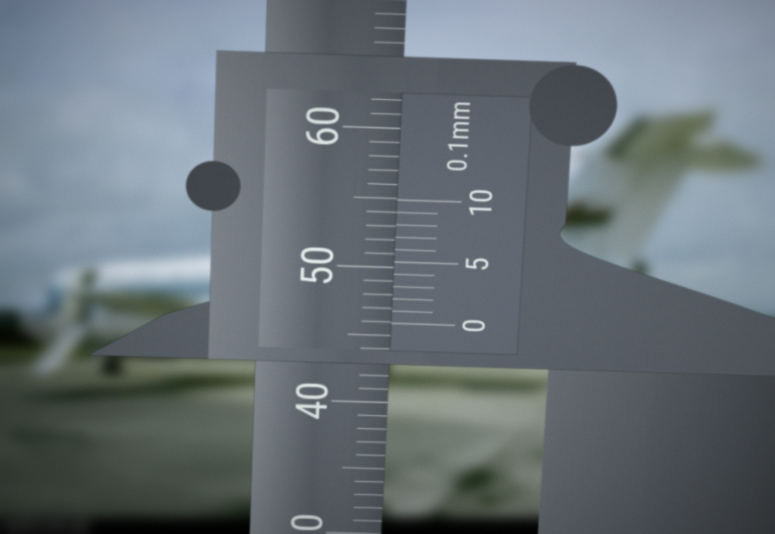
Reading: {"value": 45.9, "unit": "mm"}
